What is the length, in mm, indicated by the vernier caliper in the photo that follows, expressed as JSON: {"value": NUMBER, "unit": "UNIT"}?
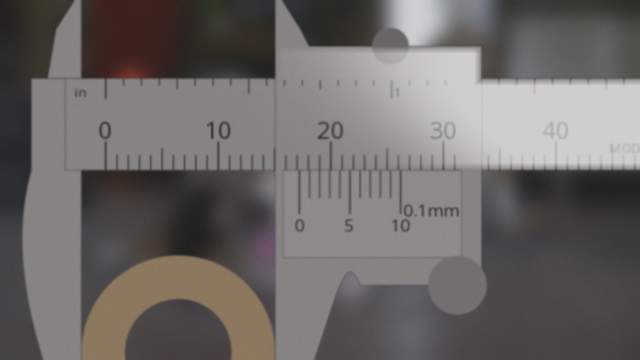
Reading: {"value": 17.2, "unit": "mm"}
